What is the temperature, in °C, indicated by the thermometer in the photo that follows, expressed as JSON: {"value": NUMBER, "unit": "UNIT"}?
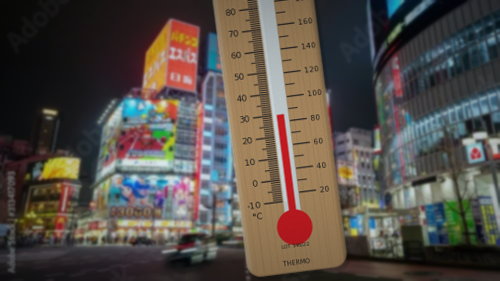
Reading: {"value": 30, "unit": "°C"}
